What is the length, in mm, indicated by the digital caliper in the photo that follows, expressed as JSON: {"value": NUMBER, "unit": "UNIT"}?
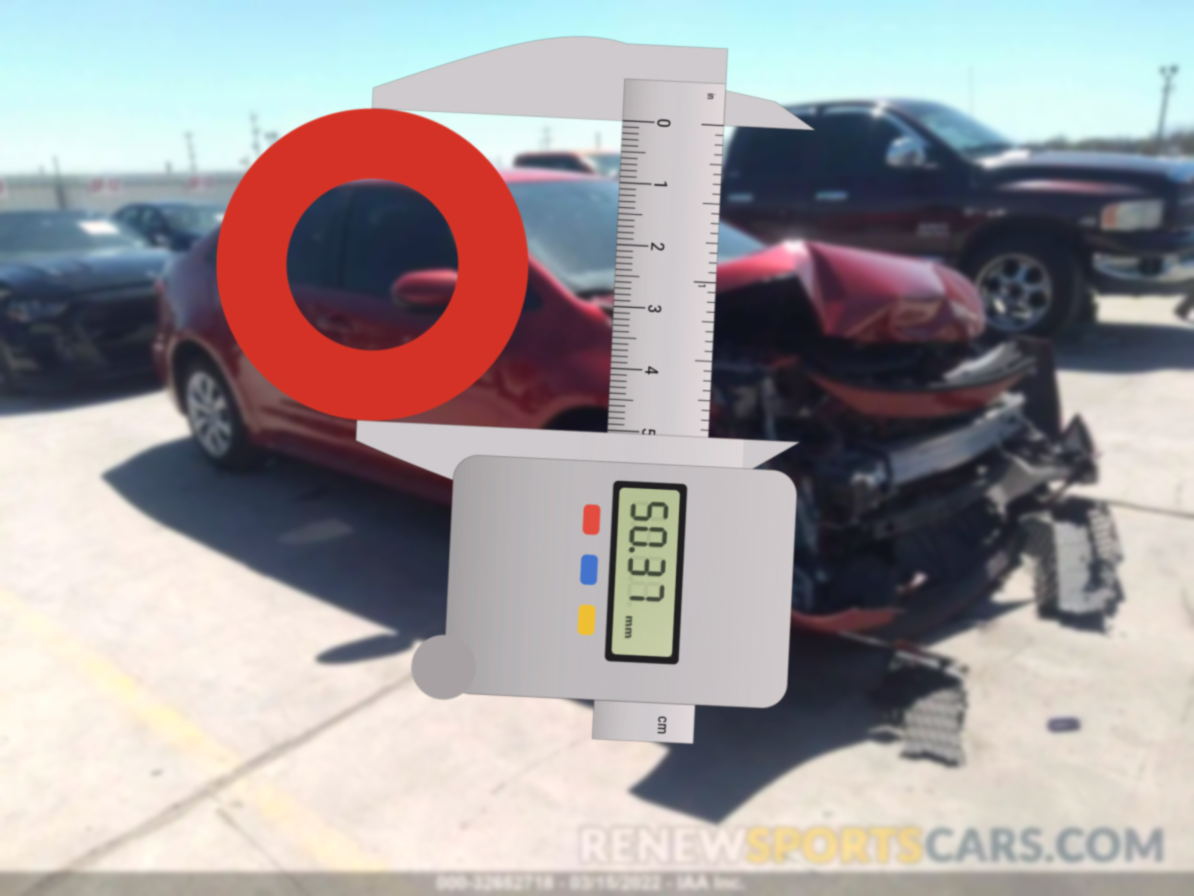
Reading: {"value": 50.37, "unit": "mm"}
